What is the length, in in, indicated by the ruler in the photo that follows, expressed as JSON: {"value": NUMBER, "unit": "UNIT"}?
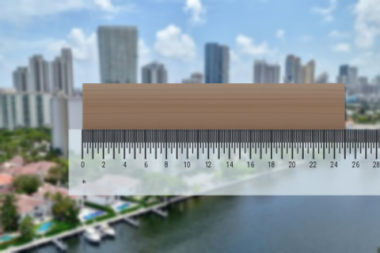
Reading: {"value": 25, "unit": "in"}
